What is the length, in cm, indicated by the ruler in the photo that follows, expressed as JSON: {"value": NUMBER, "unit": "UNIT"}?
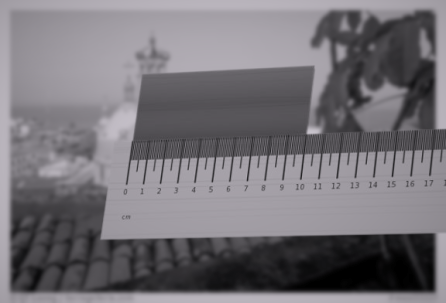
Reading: {"value": 10, "unit": "cm"}
